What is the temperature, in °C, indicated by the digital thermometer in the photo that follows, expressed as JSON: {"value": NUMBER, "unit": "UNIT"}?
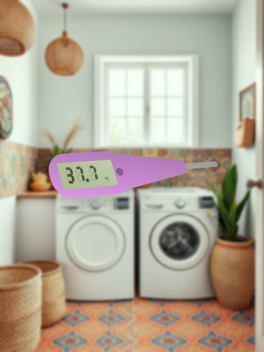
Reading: {"value": 37.7, "unit": "°C"}
